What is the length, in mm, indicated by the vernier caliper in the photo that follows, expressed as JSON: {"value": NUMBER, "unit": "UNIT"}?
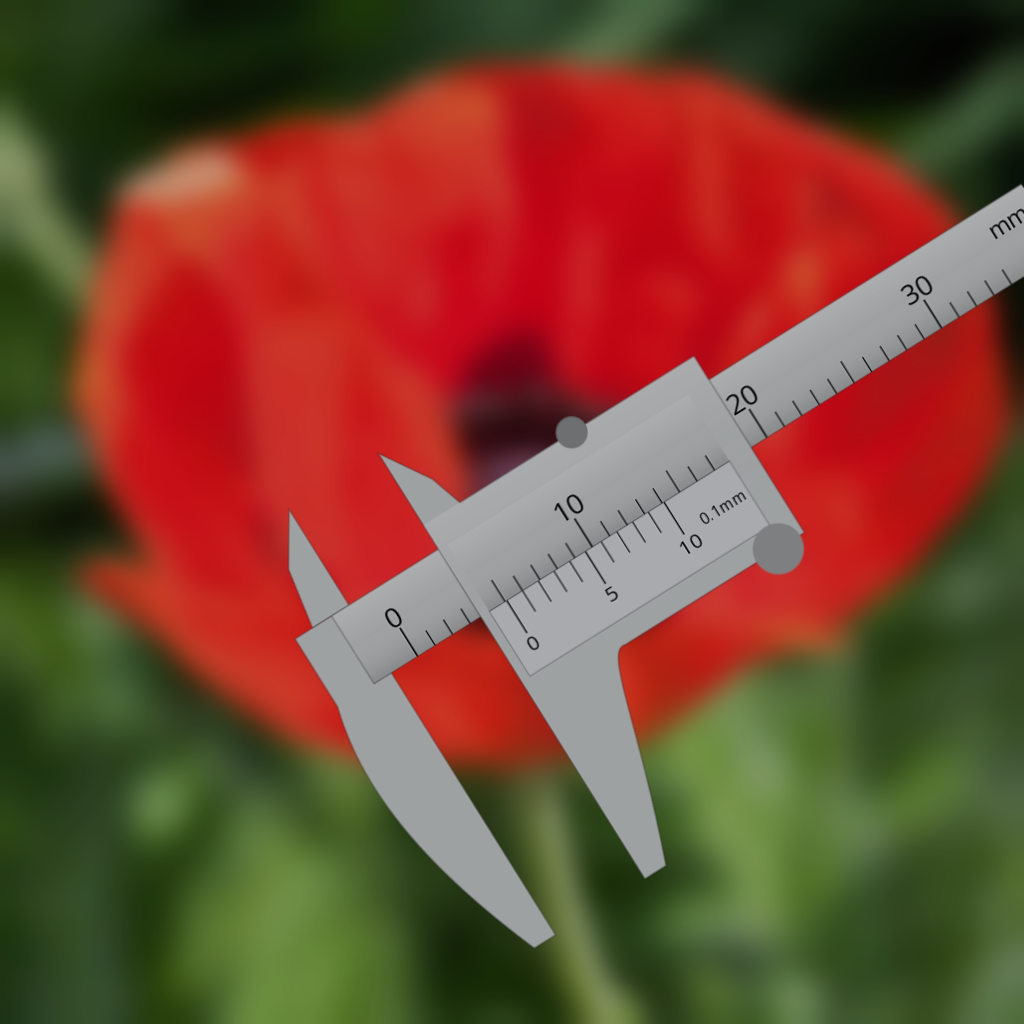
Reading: {"value": 5.1, "unit": "mm"}
